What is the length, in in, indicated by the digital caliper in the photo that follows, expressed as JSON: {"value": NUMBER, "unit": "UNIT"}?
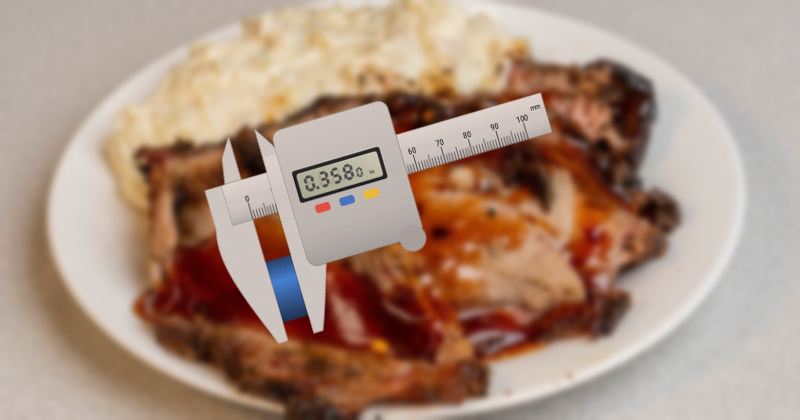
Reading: {"value": 0.3580, "unit": "in"}
